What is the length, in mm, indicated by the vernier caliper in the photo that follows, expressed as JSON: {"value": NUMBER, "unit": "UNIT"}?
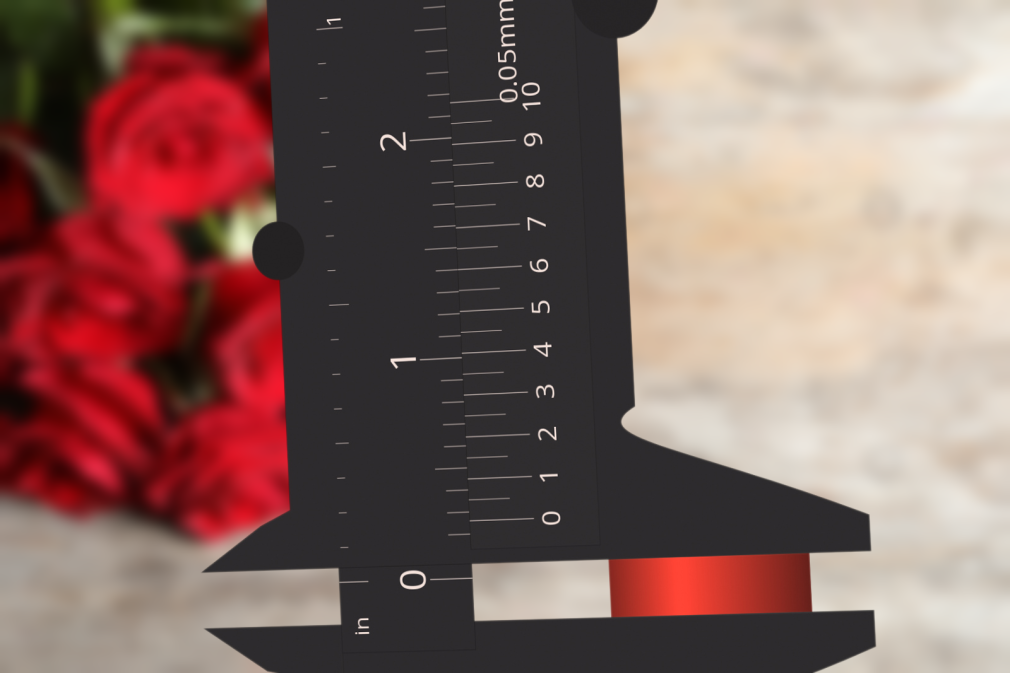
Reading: {"value": 2.60, "unit": "mm"}
